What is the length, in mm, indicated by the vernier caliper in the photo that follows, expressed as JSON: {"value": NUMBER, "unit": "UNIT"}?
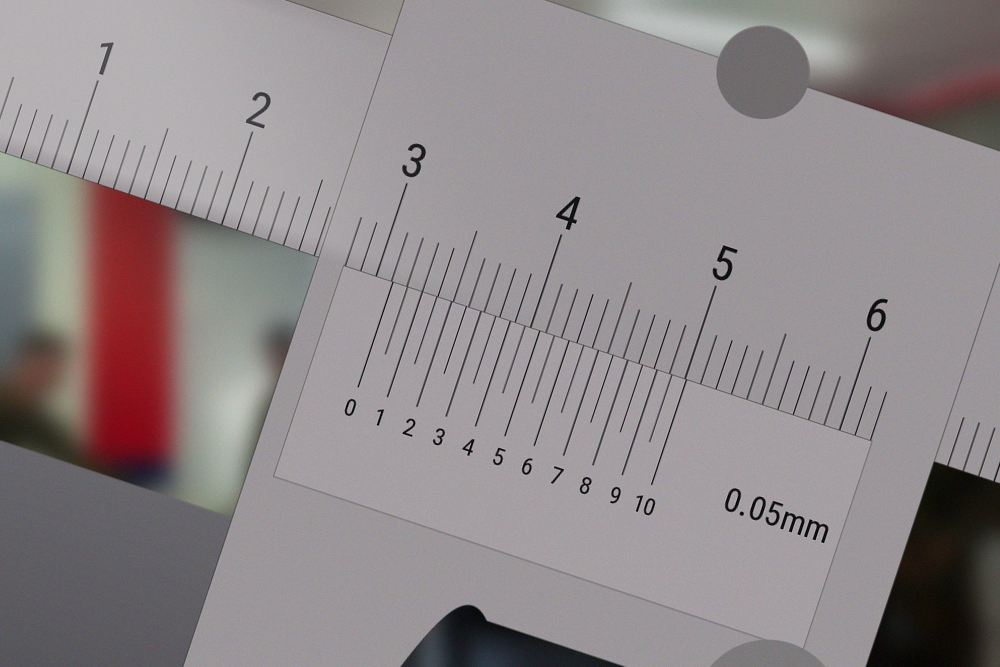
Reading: {"value": 31.1, "unit": "mm"}
